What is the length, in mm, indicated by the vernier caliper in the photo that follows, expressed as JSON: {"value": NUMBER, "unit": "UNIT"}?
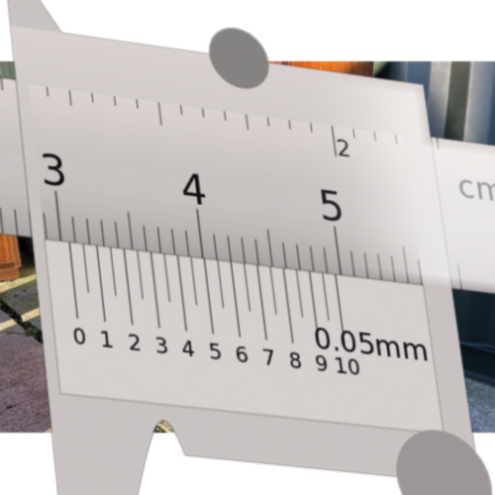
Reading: {"value": 30.6, "unit": "mm"}
